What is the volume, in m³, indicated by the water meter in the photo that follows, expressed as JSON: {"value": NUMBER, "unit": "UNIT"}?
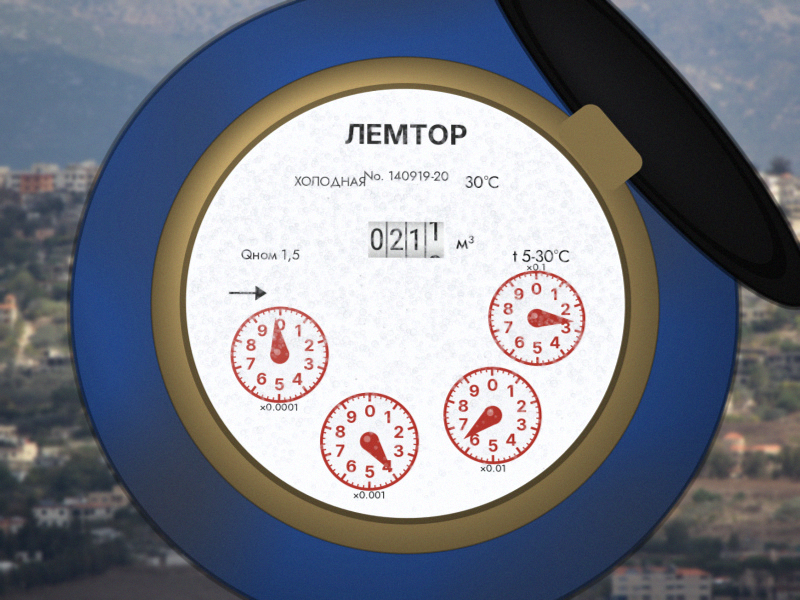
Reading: {"value": 211.2639, "unit": "m³"}
